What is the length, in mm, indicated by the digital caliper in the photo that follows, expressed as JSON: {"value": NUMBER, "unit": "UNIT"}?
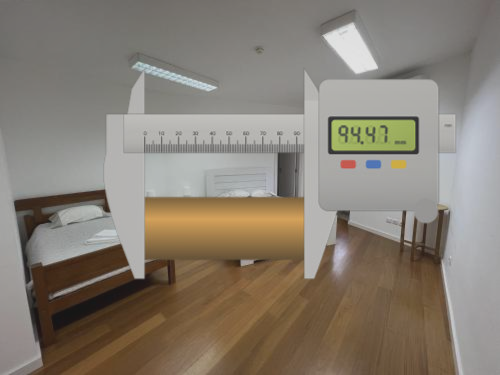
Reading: {"value": 94.47, "unit": "mm"}
